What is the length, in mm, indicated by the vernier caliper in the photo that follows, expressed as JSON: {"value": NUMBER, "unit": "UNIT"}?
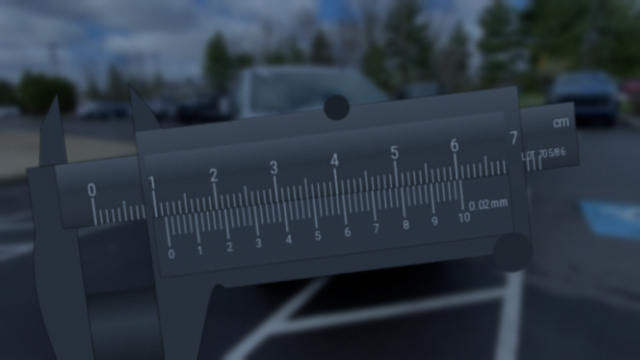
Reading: {"value": 11.5, "unit": "mm"}
